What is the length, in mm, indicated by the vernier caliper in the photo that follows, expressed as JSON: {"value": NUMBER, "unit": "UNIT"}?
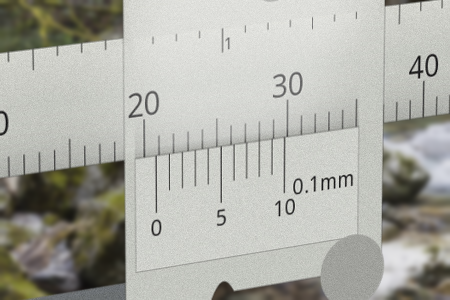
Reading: {"value": 20.8, "unit": "mm"}
